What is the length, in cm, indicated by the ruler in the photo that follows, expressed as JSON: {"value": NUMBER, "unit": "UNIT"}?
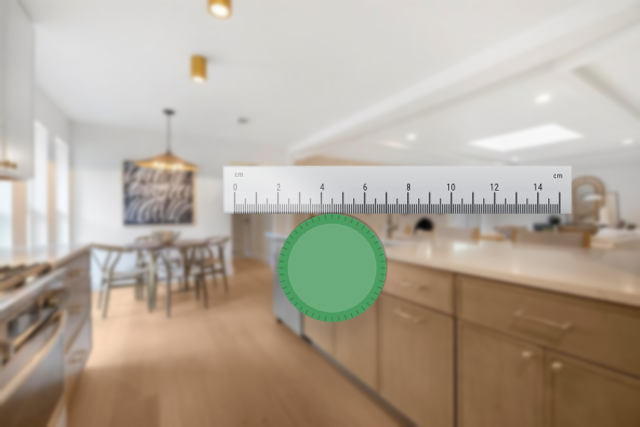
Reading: {"value": 5, "unit": "cm"}
